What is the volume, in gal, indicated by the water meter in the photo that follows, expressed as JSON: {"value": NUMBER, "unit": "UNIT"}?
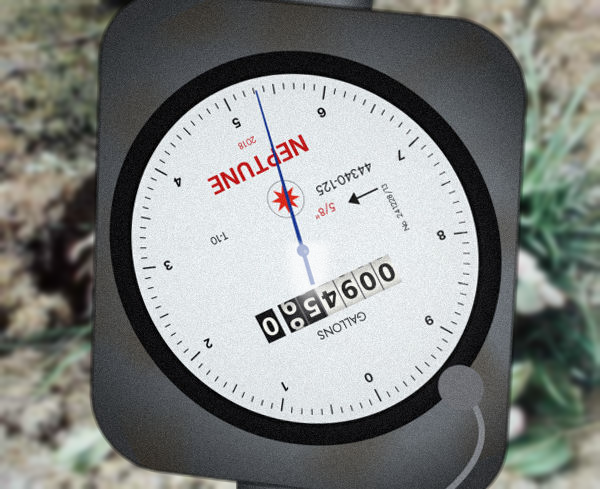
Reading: {"value": 94585.3, "unit": "gal"}
